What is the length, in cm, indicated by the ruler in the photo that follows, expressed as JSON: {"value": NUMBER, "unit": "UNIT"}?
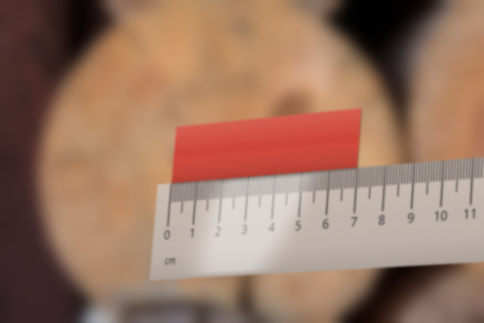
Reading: {"value": 7, "unit": "cm"}
